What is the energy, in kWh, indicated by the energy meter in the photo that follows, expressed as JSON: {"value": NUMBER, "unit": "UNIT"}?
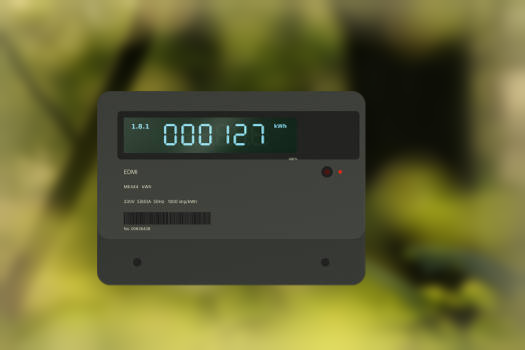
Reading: {"value": 127, "unit": "kWh"}
